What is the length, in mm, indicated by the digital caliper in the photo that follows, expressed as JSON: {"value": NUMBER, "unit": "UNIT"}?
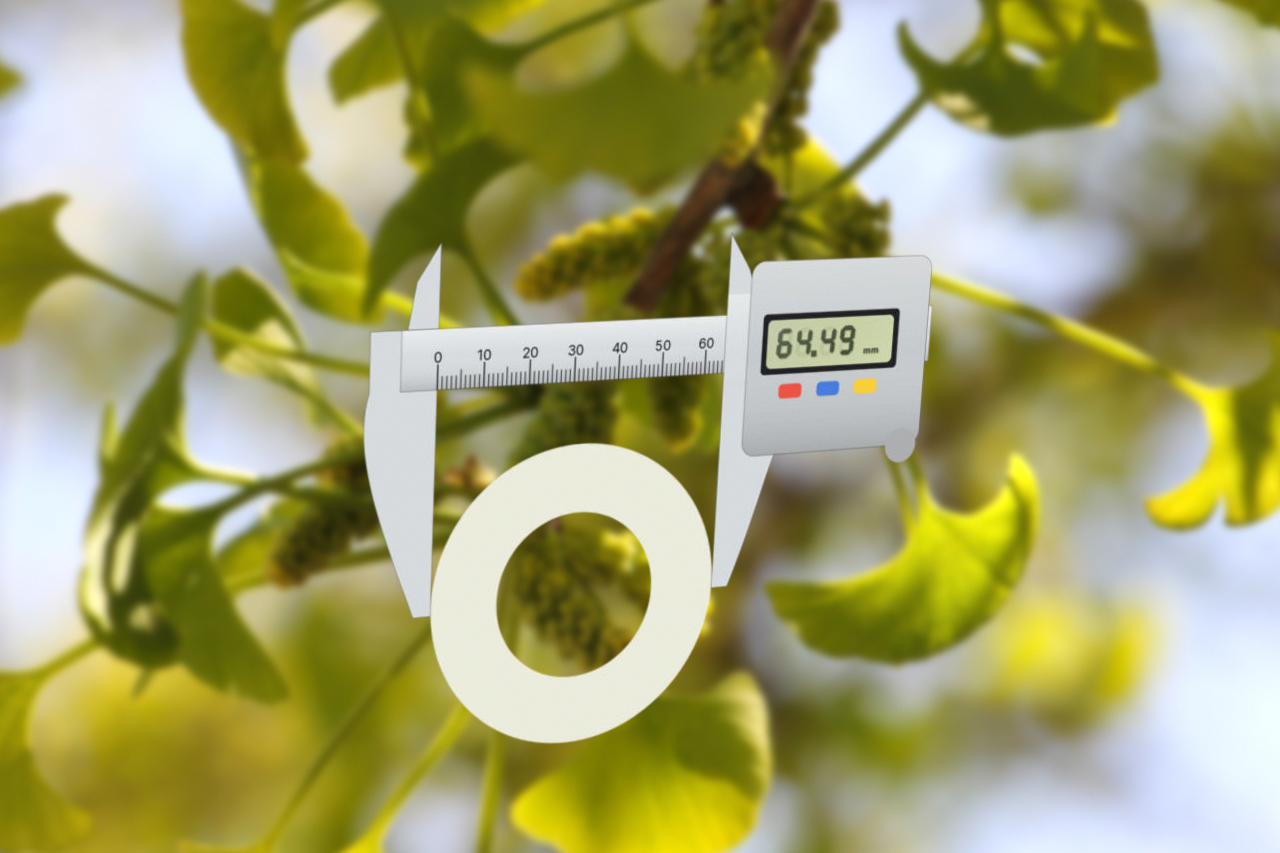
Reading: {"value": 64.49, "unit": "mm"}
